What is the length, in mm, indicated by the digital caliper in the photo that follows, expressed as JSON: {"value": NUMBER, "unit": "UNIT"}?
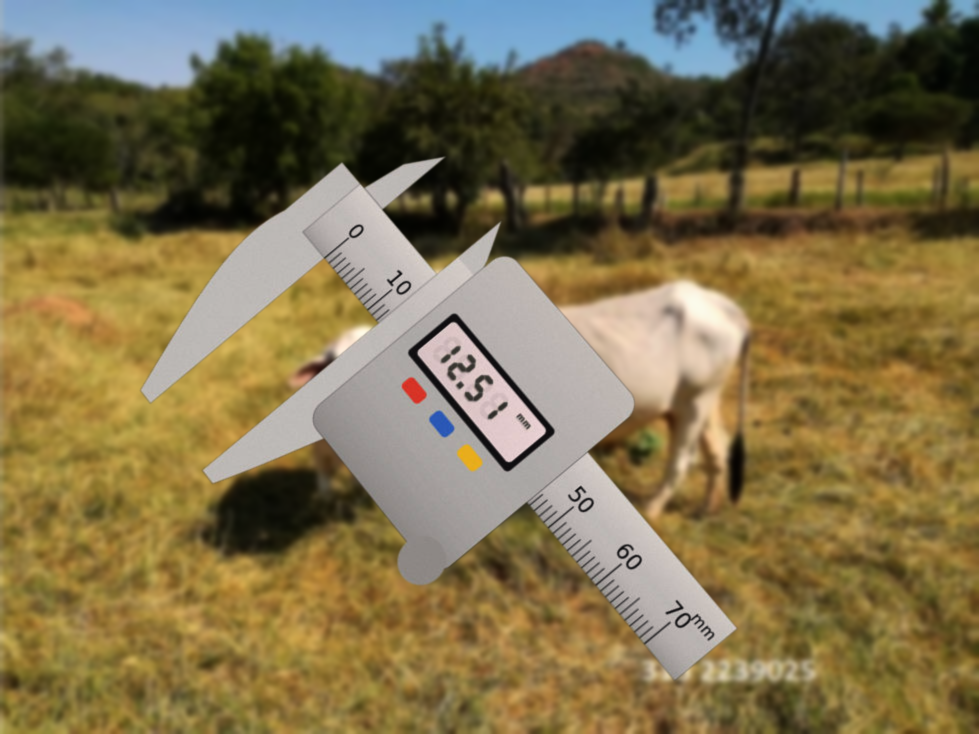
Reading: {"value": 12.51, "unit": "mm"}
